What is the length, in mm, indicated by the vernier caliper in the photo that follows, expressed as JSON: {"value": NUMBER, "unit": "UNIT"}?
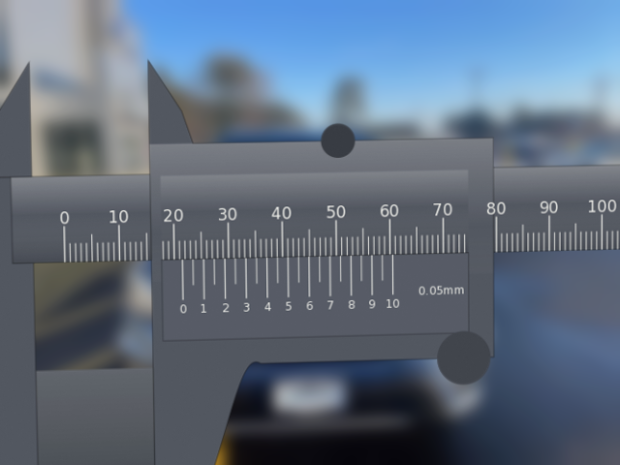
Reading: {"value": 21.5, "unit": "mm"}
